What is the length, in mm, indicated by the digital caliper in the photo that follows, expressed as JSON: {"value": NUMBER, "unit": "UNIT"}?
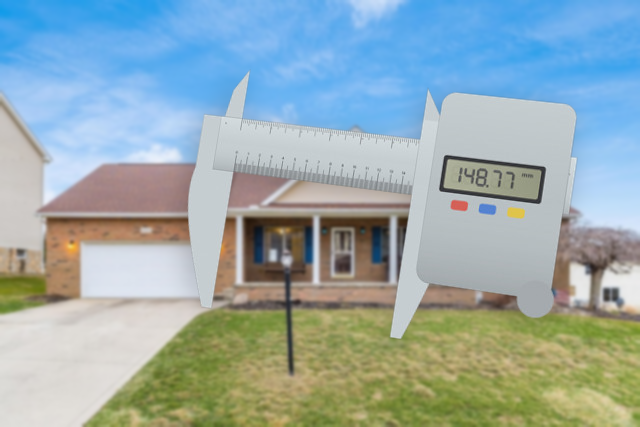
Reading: {"value": 148.77, "unit": "mm"}
